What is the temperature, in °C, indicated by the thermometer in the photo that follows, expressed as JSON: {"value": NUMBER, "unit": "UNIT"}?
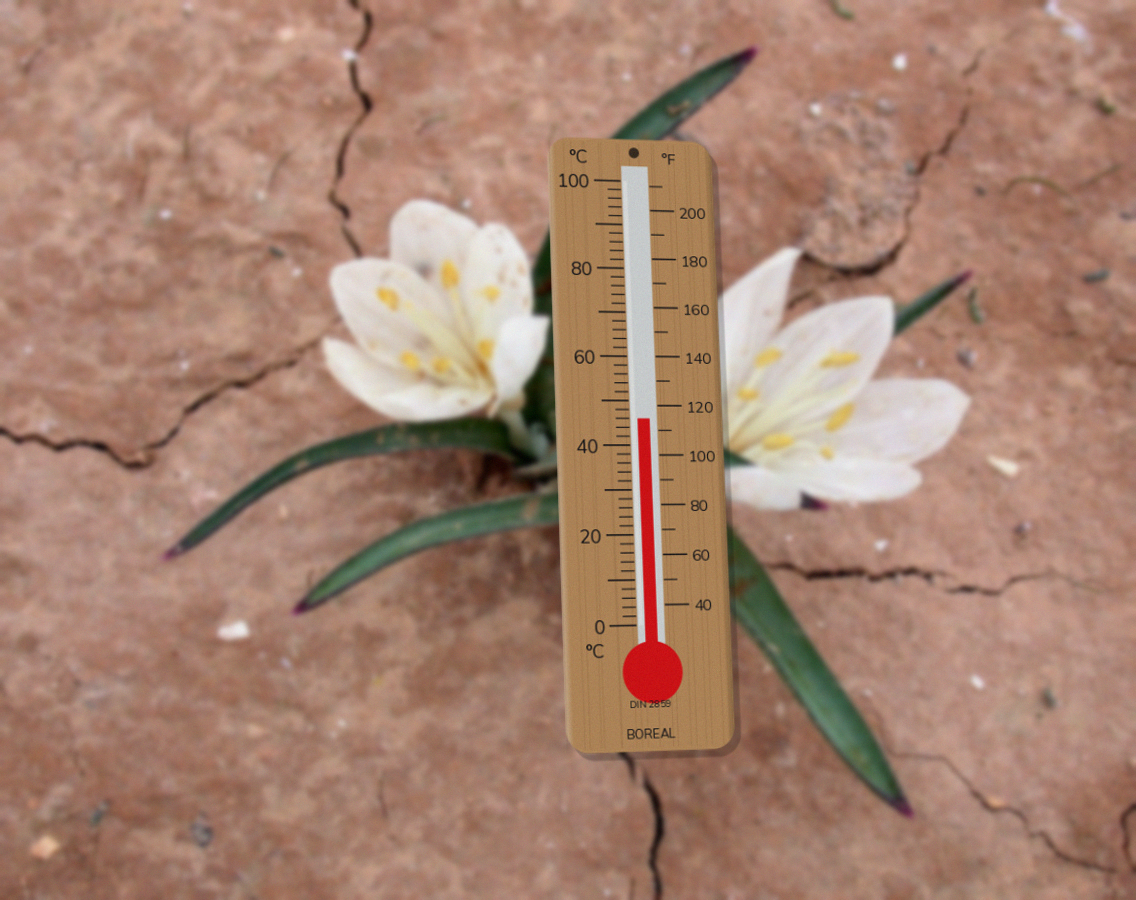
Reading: {"value": 46, "unit": "°C"}
